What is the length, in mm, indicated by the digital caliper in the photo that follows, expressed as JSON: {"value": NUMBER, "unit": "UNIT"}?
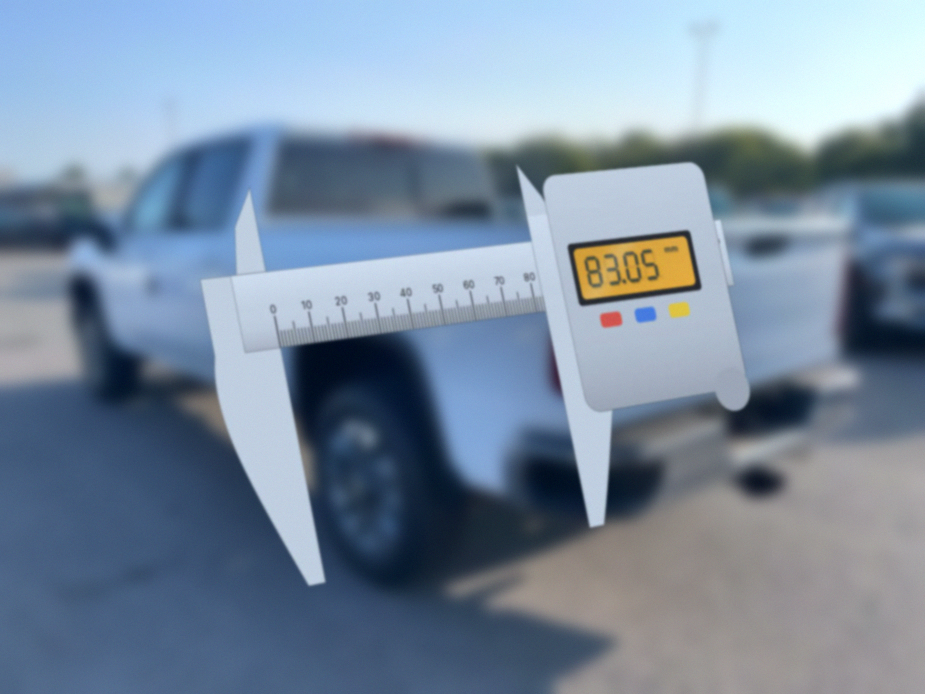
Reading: {"value": 83.05, "unit": "mm"}
